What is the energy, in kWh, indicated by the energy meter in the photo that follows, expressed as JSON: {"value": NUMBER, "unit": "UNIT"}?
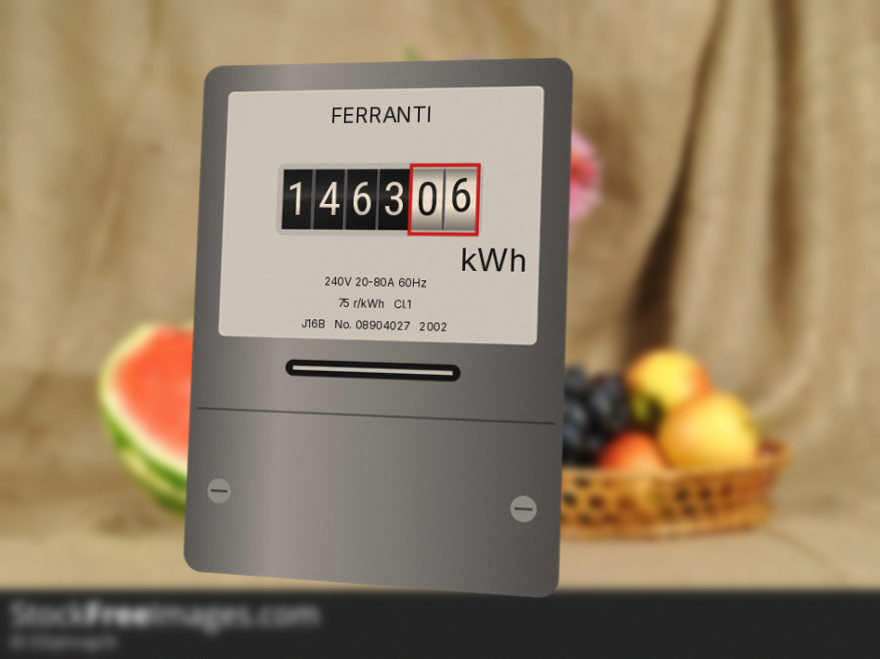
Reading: {"value": 1463.06, "unit": "kWh"}
